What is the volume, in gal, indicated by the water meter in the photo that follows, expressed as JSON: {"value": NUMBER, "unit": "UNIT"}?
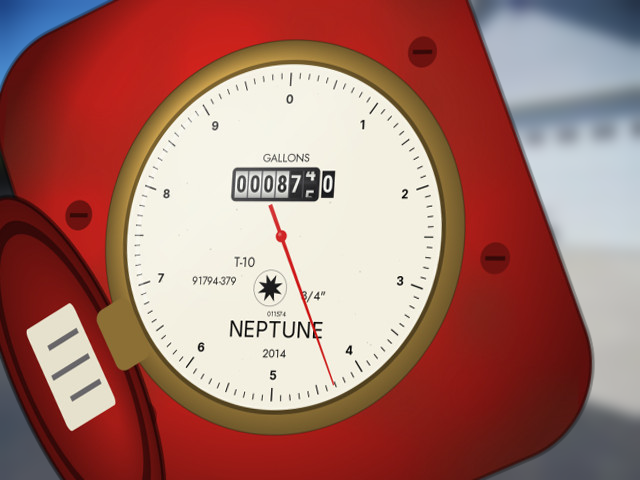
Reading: {"value": 8744.3, "unit": "gal"}
